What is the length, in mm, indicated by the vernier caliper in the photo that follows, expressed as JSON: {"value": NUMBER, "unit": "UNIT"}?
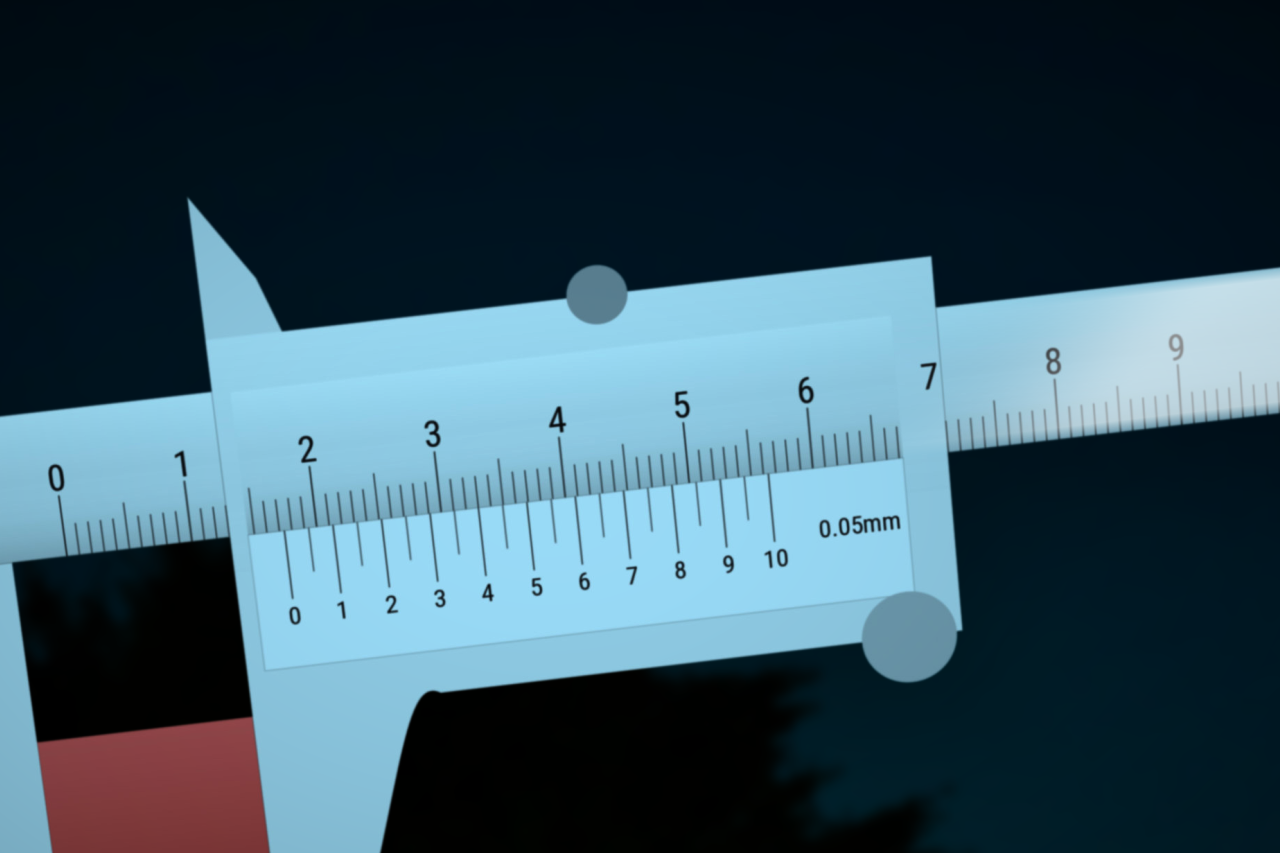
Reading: {"value": 17.4, "unit": "mm"}
